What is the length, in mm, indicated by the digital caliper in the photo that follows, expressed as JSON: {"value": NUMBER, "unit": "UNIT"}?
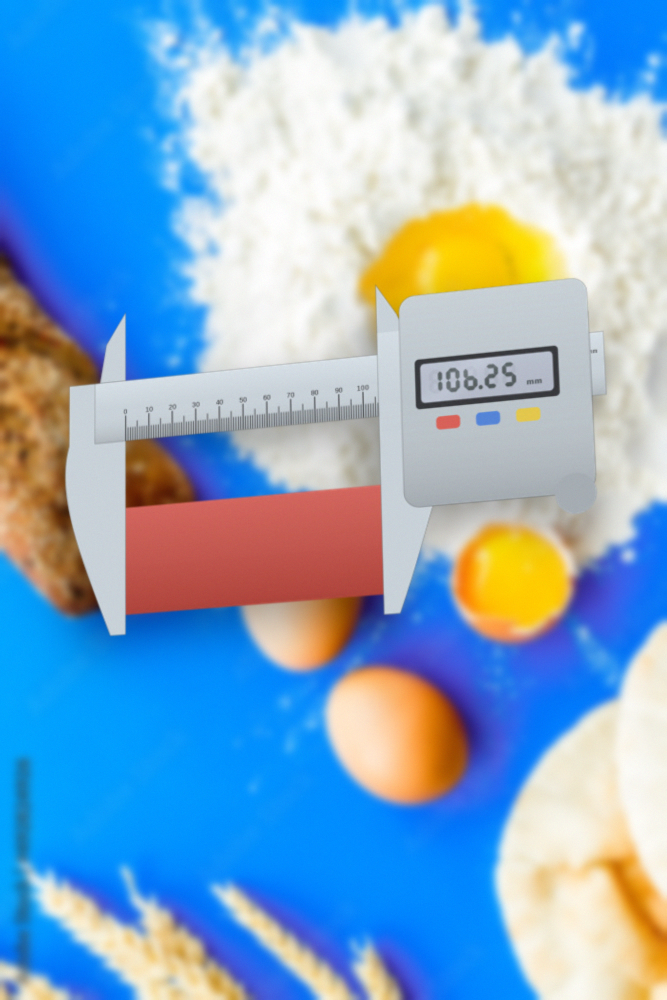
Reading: {"value": 106.25, "unit": "mm"}
